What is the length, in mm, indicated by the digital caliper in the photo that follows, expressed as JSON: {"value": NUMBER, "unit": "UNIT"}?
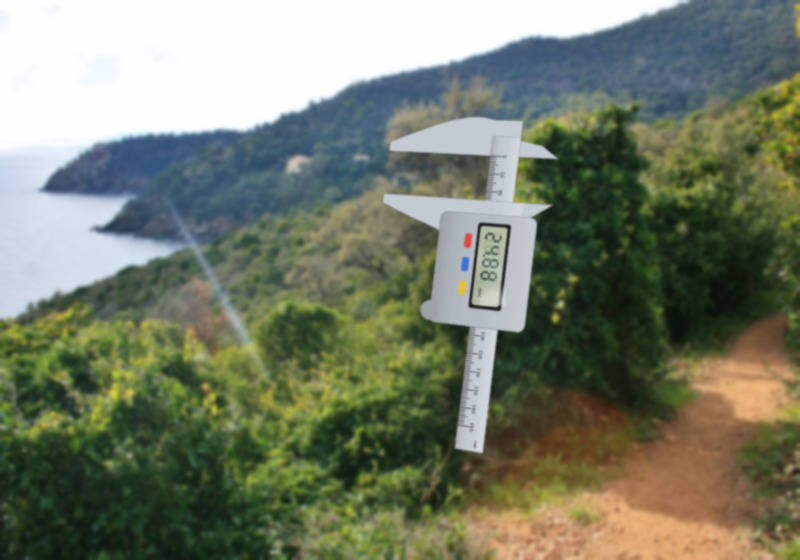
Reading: {"value": 24.88, "unit": "mm"}
